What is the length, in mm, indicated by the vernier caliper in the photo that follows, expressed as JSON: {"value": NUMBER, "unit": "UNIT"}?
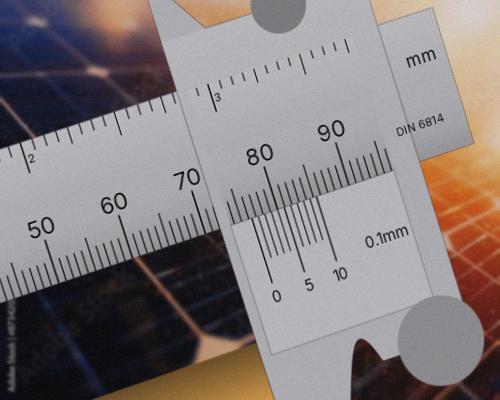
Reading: {"value": 76.4, "unit": "mm"}
